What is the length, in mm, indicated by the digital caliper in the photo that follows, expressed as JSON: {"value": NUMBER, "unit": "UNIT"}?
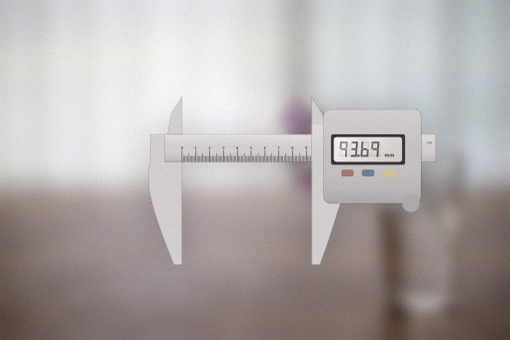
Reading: {"value": 93.69, "unit": "mm"}
